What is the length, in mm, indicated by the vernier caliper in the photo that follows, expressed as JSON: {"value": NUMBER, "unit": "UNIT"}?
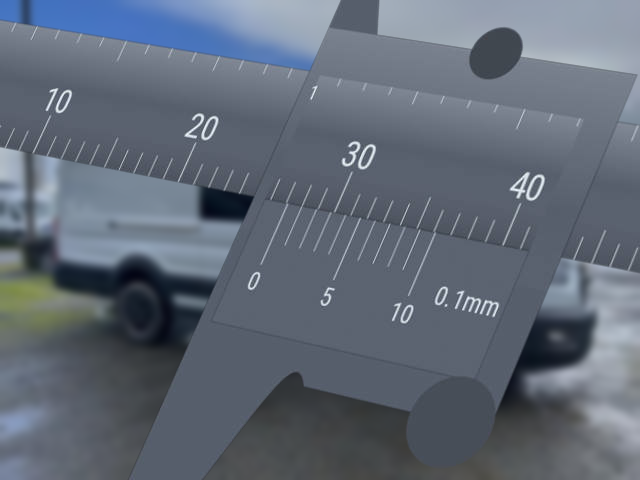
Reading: {"value": 27.1, "unit": "mm"}
